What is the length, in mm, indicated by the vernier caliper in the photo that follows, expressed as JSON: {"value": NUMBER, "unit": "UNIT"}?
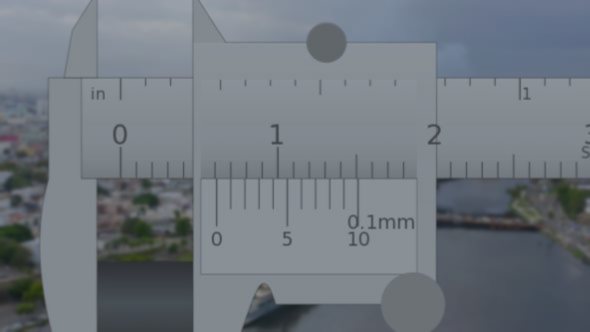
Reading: {"value": 6.1, "unit": "mm"}
